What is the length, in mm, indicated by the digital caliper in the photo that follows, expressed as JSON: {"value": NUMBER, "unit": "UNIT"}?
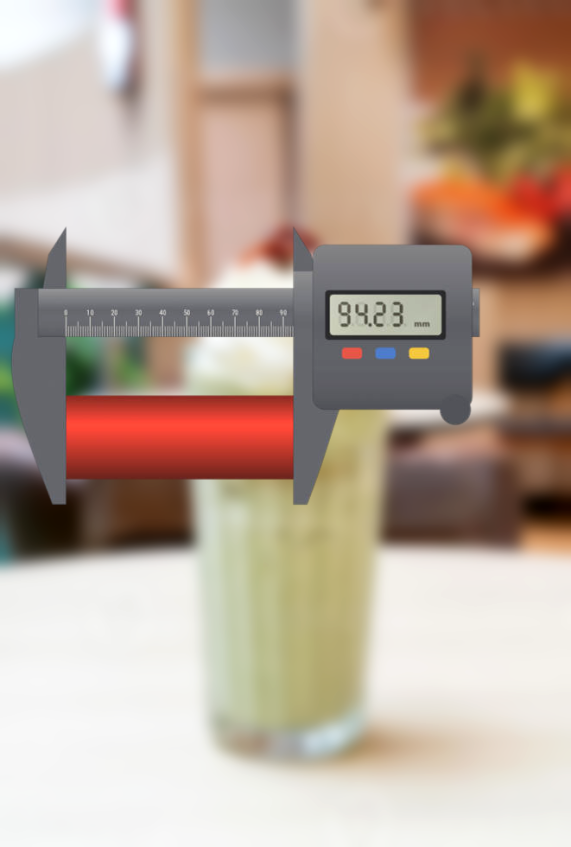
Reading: {"value": 94.23, "unit": "mm"}
